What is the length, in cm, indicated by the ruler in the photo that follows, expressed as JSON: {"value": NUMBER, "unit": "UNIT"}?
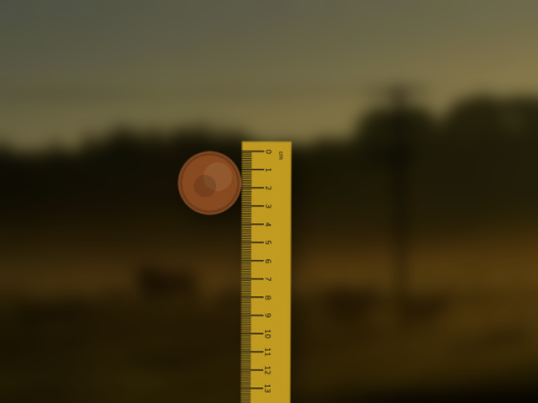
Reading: {"value": 3.5, "unit": "cm"}
